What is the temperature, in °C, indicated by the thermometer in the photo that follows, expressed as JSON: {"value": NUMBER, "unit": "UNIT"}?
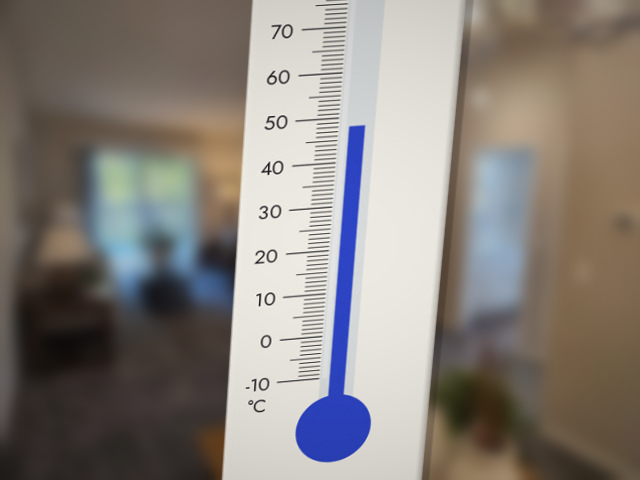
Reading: {"value": 48, "unit": "°C"}
